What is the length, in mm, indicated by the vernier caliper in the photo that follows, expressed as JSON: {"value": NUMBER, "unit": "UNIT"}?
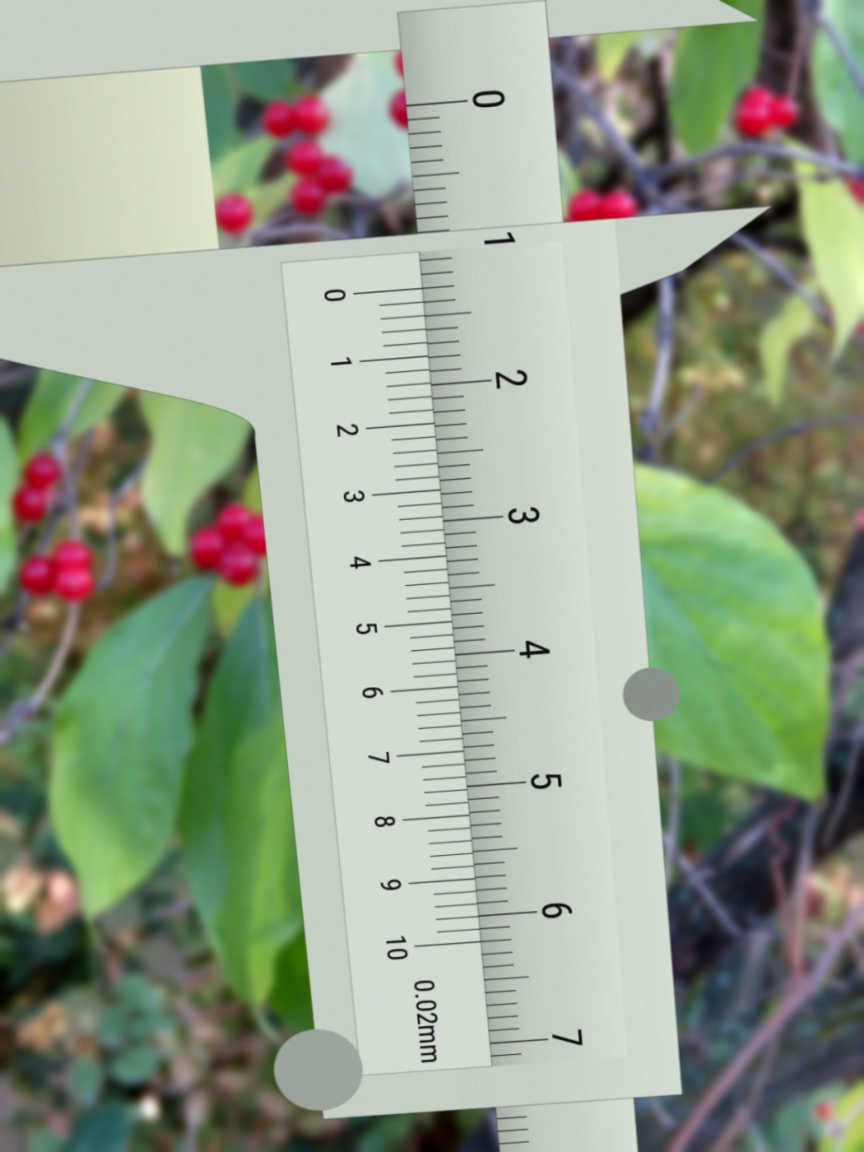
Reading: {"value": 13.0, "unit": "mm"}
